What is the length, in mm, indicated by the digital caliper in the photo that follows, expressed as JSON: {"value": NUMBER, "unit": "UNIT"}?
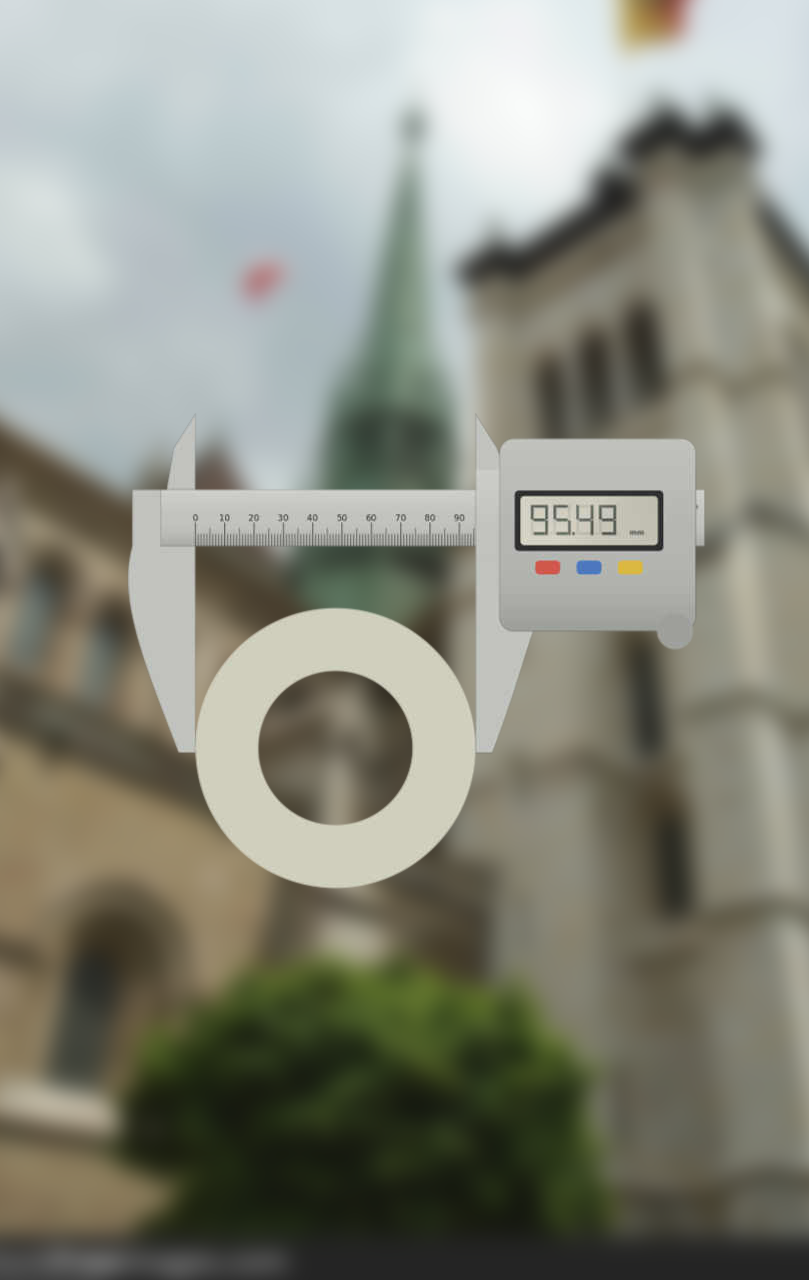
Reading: {"value": 95.49, "unit": "mm"}
